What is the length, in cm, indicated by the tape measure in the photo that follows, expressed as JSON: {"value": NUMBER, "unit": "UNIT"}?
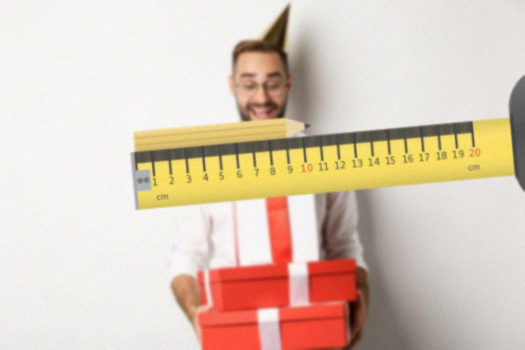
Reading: {"value": 10.5, "unit": "cm"}
